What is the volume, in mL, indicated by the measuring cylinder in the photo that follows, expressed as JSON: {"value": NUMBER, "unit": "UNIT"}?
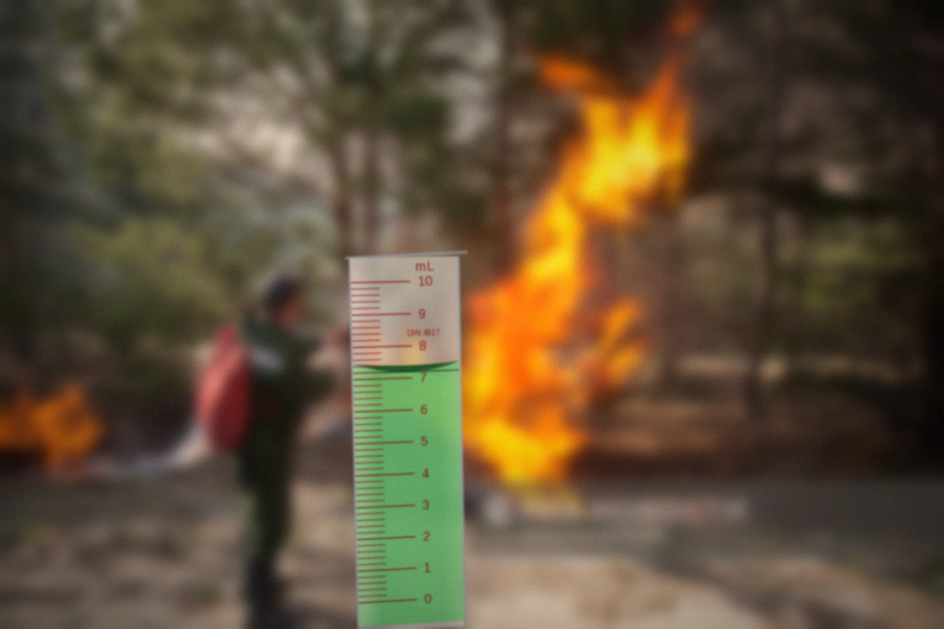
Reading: {"value": 7.2, "unit": "mL"}
